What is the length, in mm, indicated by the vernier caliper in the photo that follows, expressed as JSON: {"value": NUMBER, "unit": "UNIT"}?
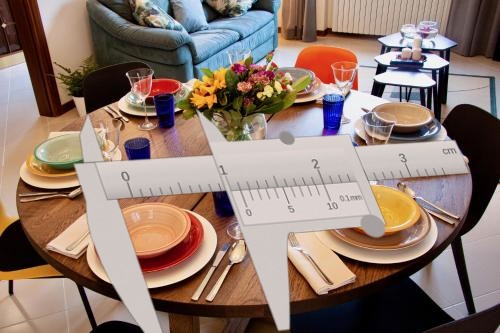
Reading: {"value": 11.0, "unit": "mm"}
